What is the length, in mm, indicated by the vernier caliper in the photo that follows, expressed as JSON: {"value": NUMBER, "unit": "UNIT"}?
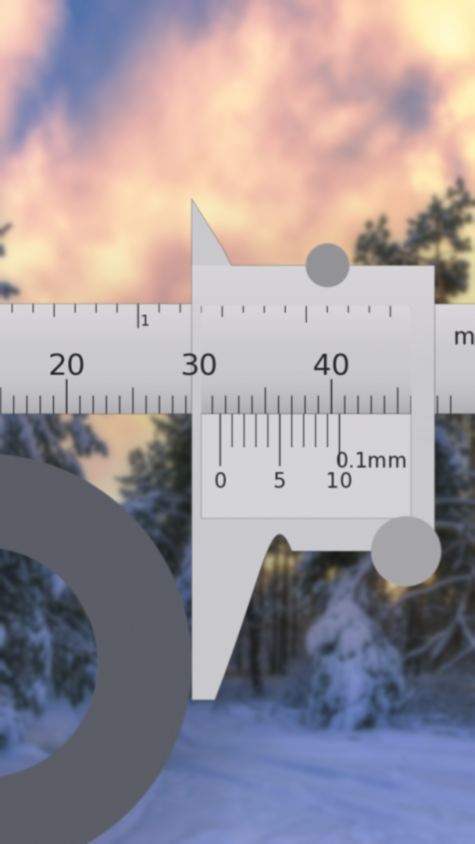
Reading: {"value": 31.6, "unit": "mm"}
